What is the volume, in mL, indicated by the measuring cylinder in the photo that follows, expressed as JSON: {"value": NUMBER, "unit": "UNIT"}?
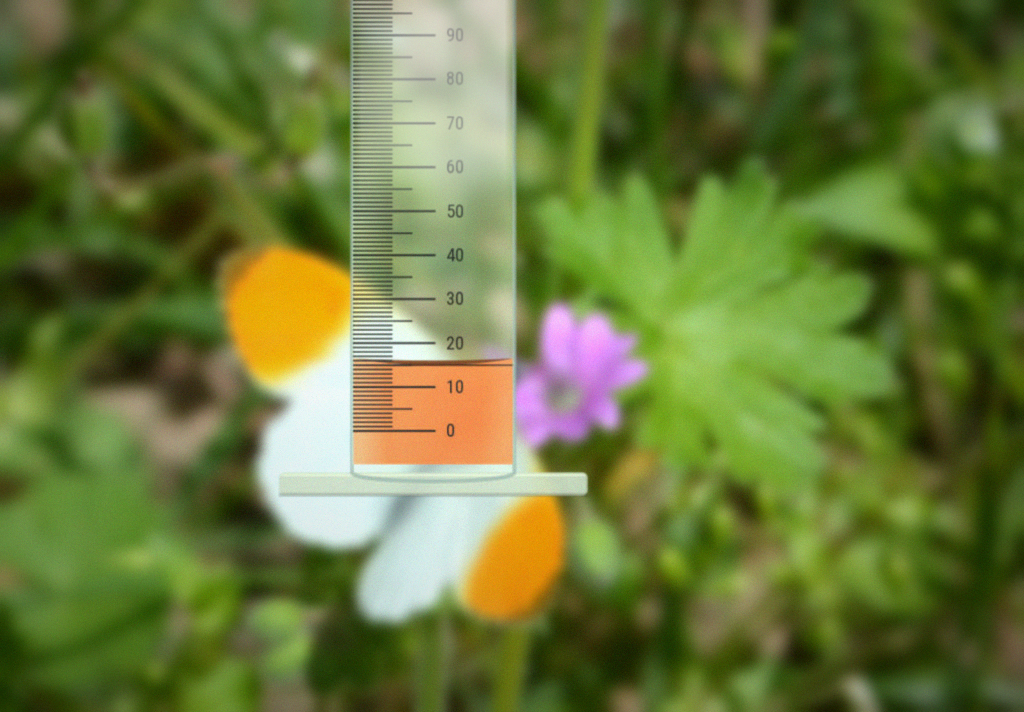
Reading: {"value": 15, "unit": "mL"}
